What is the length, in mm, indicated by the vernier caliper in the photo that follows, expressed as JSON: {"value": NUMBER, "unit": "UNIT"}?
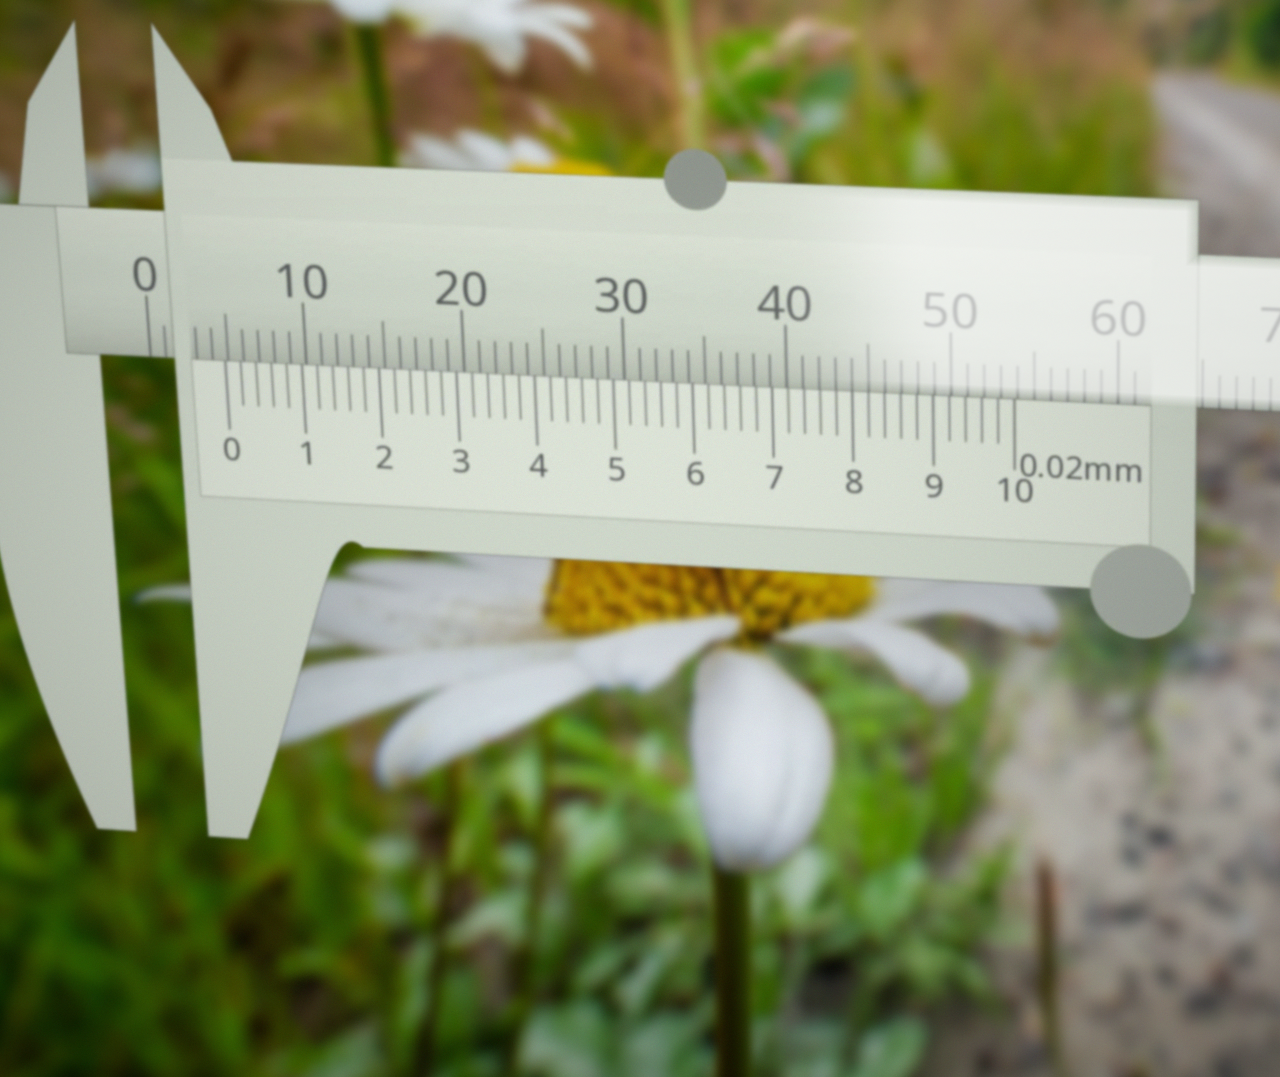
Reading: {"value": 4.8, "unit": "mm"}
